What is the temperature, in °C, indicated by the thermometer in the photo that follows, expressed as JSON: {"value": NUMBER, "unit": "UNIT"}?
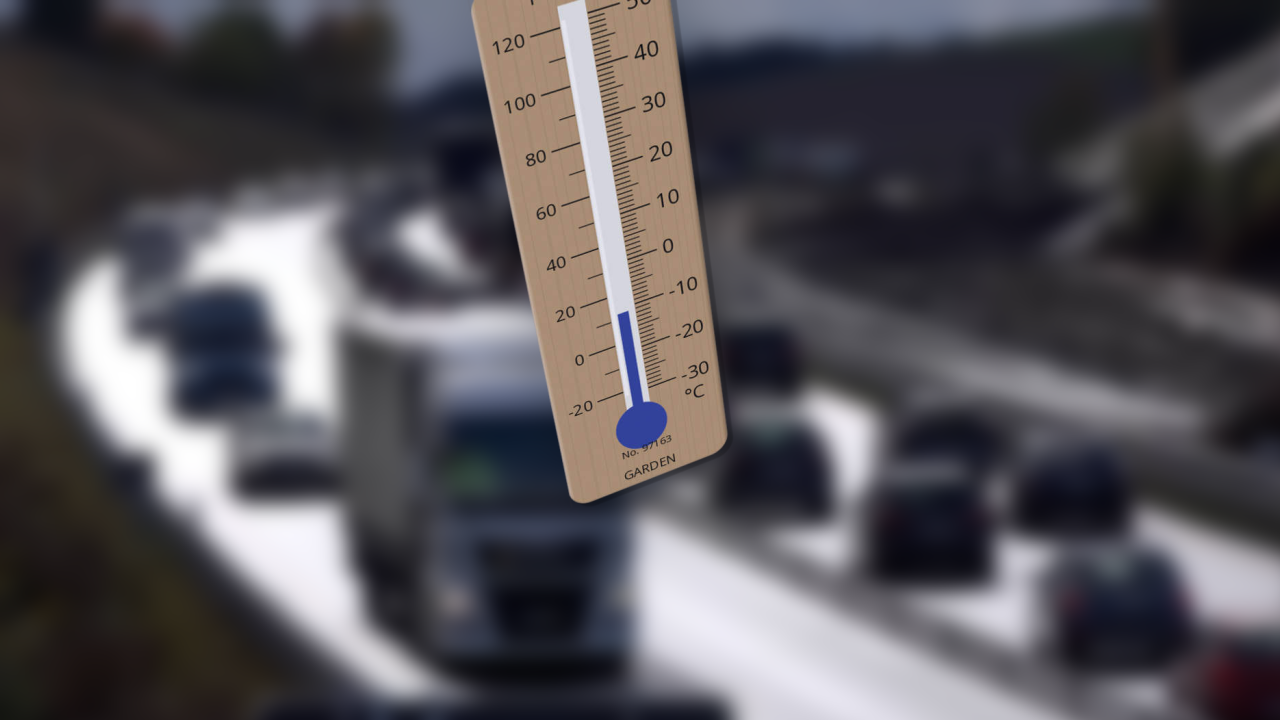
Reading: {"value": -11, "unit": "°C"}
